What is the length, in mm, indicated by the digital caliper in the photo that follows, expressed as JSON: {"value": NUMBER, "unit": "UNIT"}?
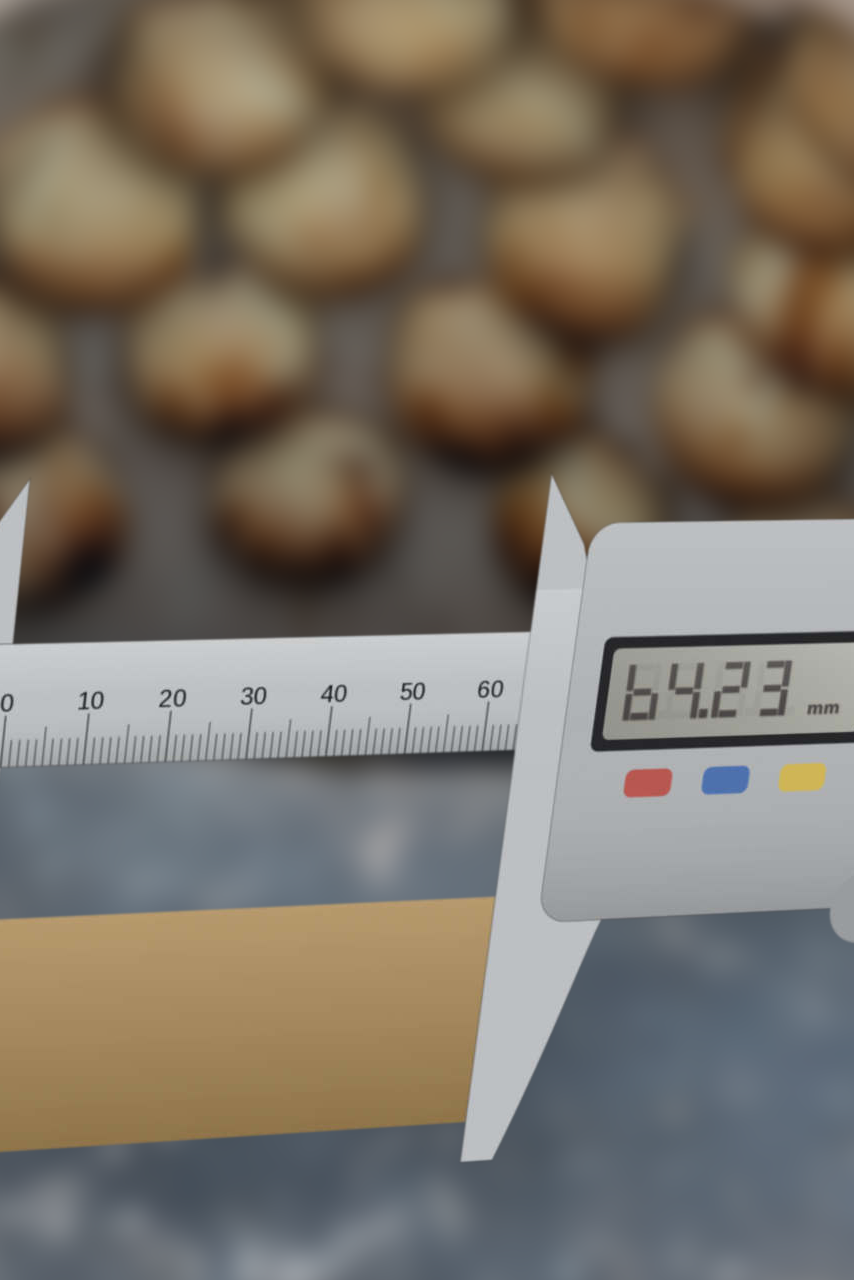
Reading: {"value": 64.23, "unit": "mm"}
